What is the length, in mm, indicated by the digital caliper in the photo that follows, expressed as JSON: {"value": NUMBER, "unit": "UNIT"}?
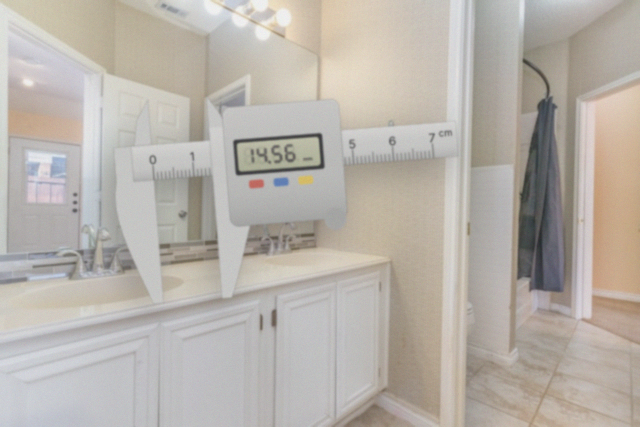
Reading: {"value": 14.56, "unit": "mm"}
